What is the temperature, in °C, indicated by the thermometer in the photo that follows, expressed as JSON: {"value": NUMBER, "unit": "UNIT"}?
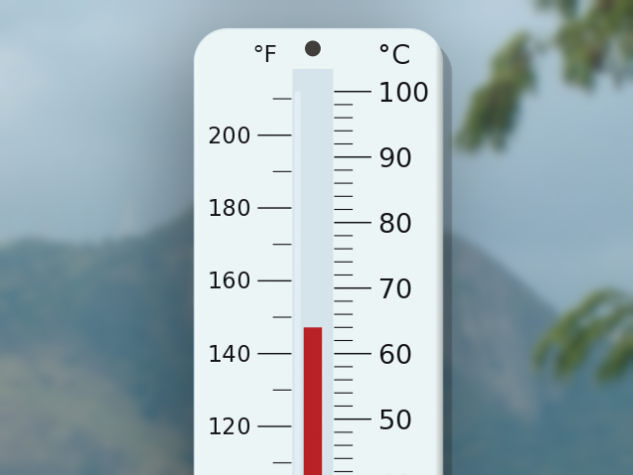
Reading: {"value": 64, "unit": "°C"}
